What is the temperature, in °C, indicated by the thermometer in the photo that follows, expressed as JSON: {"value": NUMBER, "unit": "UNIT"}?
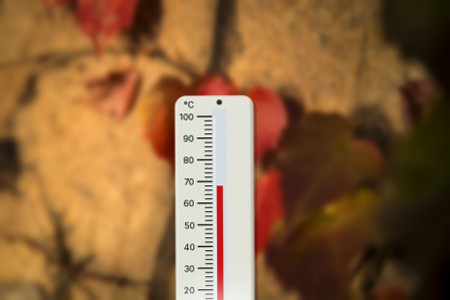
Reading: {"value": 68, "unit": "°C"}
